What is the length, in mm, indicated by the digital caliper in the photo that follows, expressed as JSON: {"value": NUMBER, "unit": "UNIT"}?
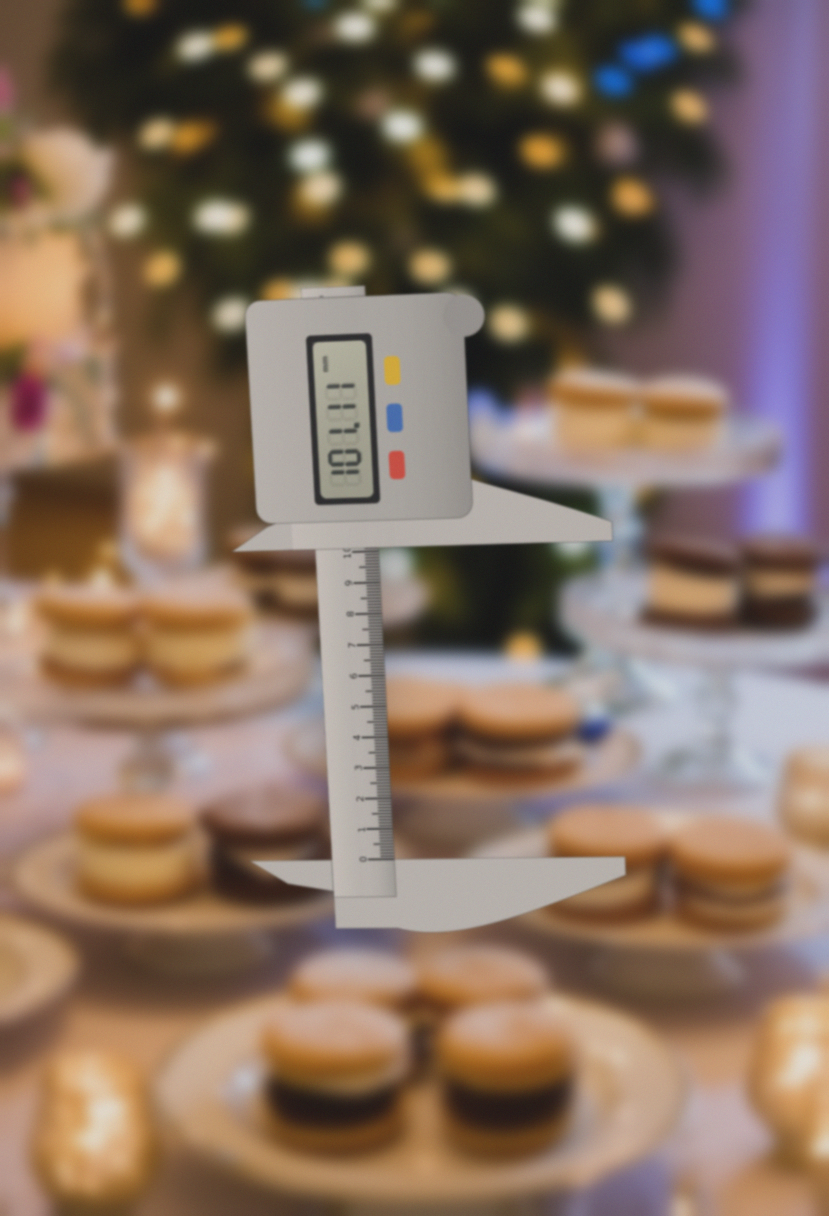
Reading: {"value": 101.11, "unit": "mm"}
